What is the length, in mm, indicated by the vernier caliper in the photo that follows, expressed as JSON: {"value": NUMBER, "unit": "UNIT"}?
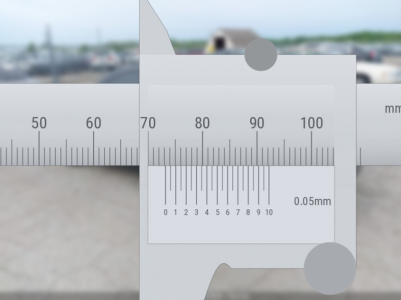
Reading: {"value": 73.2, "unit": "mm"}
